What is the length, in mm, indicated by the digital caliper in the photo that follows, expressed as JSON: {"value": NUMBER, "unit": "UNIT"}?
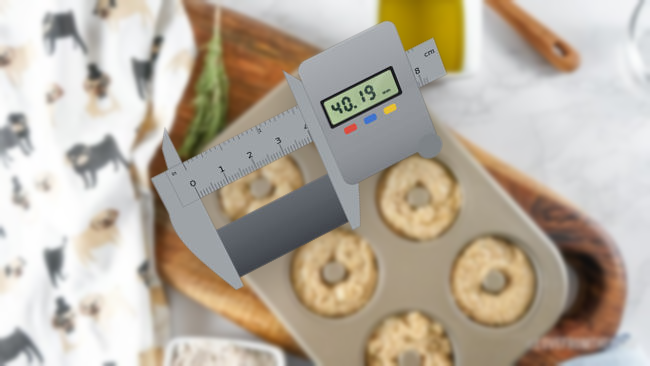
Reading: {"value": 40.19, "unit": "mm"}
